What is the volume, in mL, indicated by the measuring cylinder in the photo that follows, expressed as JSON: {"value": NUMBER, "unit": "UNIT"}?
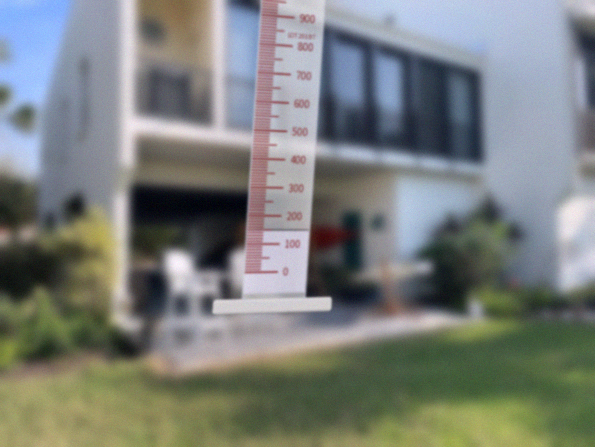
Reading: {"value": 150, "unit": "mL"}
